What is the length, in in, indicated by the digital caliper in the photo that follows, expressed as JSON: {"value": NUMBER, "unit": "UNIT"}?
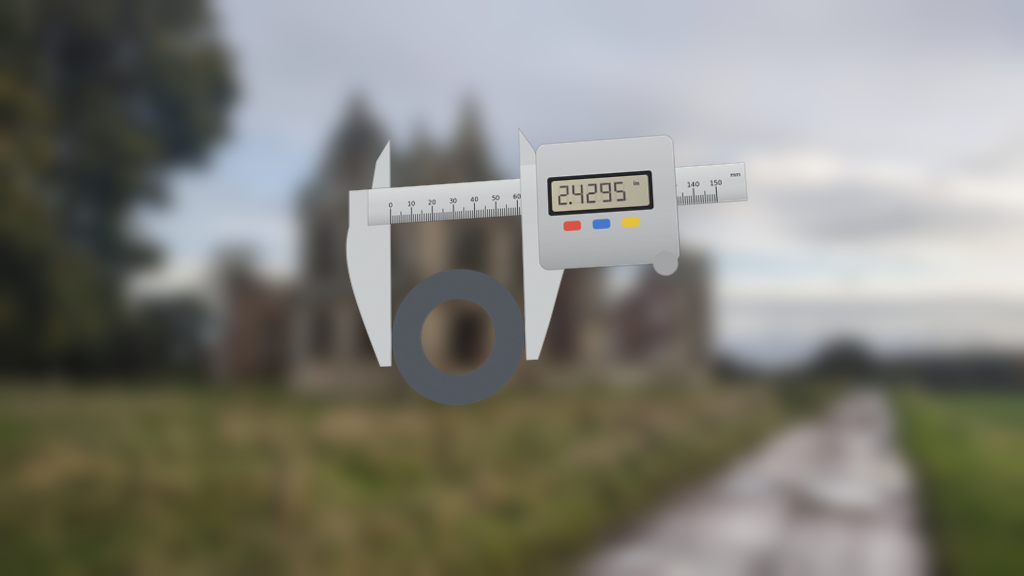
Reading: {"value": 2.4295, "unit": "in"}
